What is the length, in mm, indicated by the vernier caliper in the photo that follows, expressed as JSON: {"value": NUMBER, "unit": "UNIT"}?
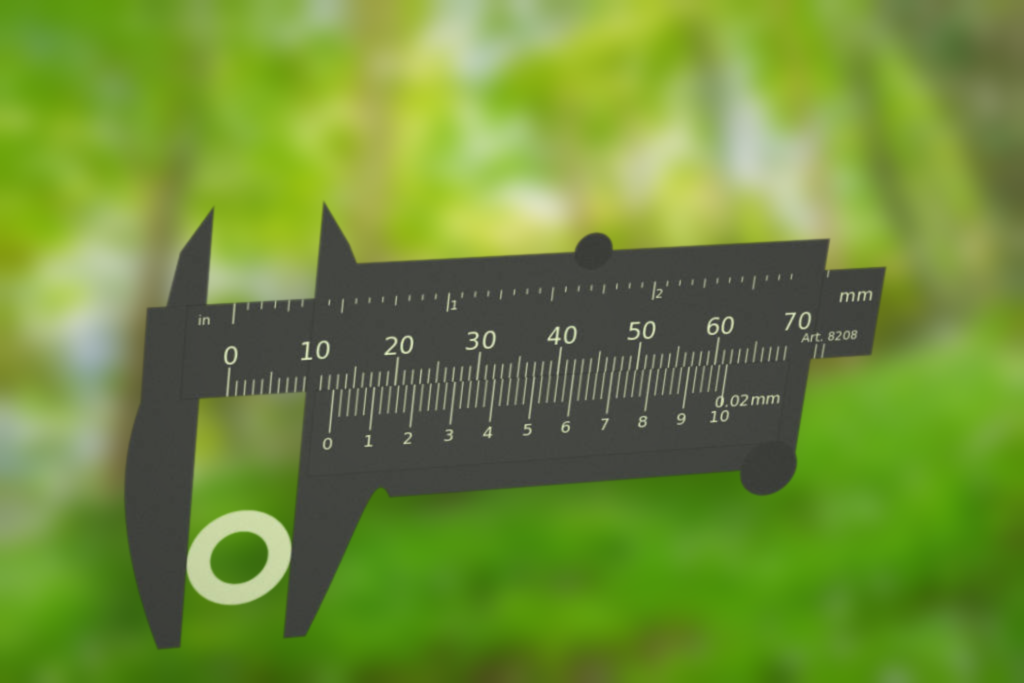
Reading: {"value": 12.6, "unit": "mm"}
